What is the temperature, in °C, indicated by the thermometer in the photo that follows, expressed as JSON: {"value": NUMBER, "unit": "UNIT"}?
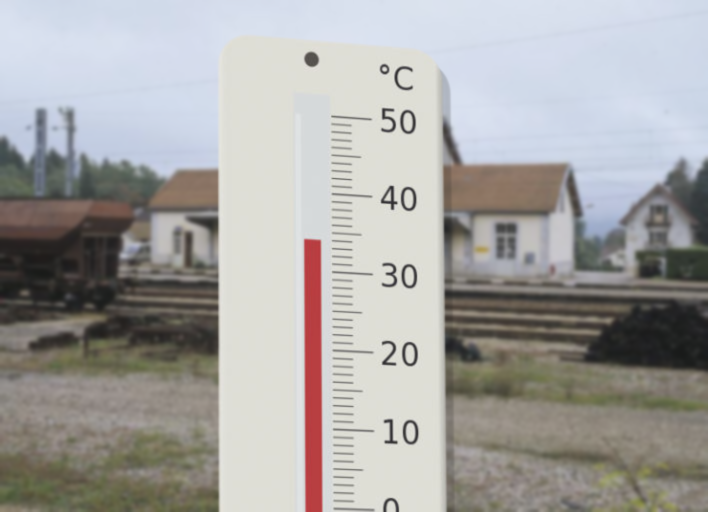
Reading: {"value": 34, "unit": "°C"}
